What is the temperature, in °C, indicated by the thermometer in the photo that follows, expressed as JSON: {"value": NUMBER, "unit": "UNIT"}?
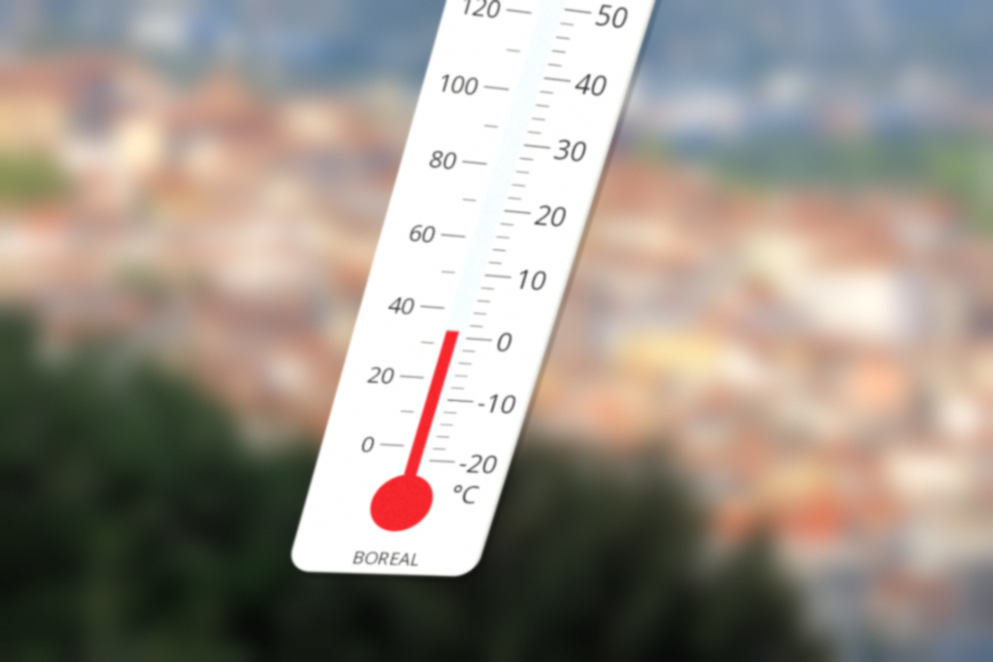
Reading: {"value": 1, "unit": "°C"}
